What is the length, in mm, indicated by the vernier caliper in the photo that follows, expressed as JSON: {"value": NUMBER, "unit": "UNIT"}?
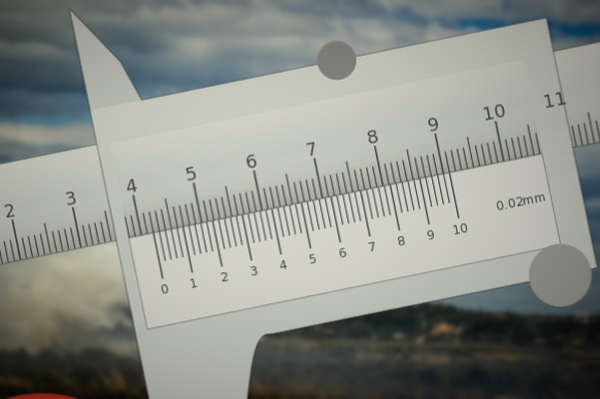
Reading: {"value": 42.0, "unit": "mm"}
